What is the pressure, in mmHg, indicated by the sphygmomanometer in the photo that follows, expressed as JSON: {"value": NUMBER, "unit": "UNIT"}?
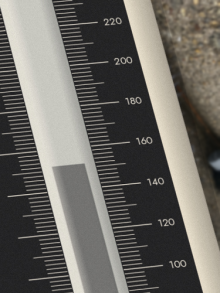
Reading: {"value": 152, "unit": "mmHg"}
